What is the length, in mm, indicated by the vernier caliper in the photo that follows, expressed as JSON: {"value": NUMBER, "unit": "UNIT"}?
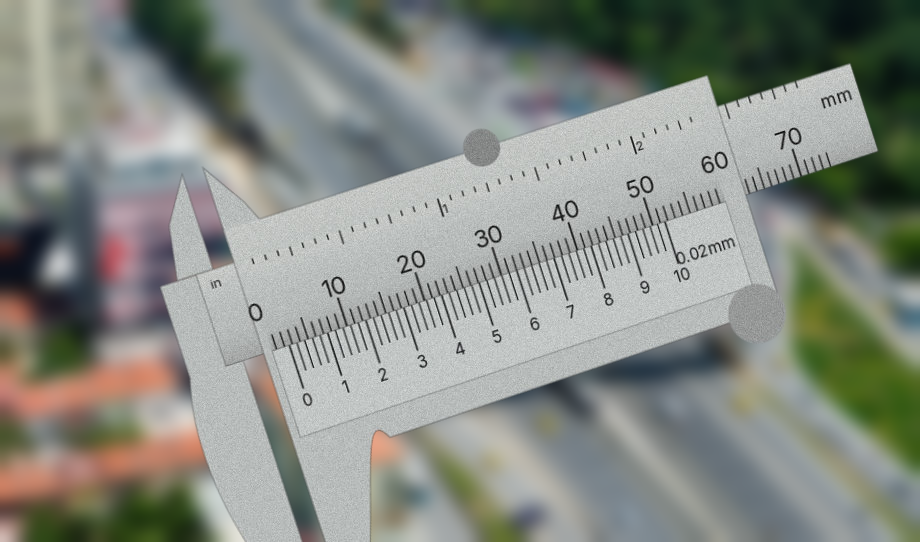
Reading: {"value": 2.6, "unit": "mm"}
